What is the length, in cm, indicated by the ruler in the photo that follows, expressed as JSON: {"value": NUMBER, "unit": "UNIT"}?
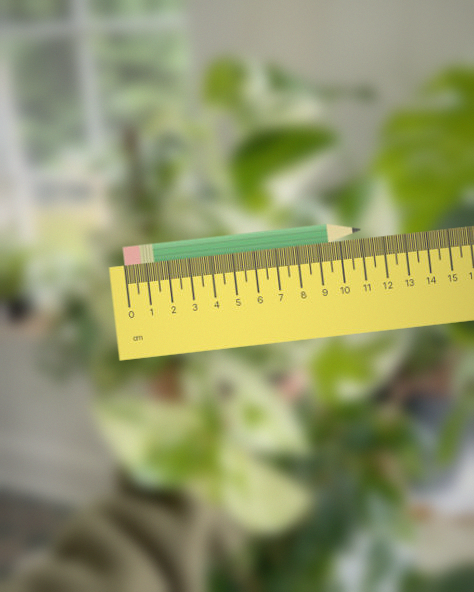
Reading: {"value": 11, "unit": "cm"}
